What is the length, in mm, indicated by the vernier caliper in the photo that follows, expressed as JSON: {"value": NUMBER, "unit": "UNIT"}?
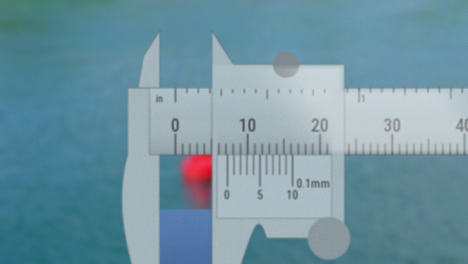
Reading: {"value": 7.2, "unit": "mm"}
